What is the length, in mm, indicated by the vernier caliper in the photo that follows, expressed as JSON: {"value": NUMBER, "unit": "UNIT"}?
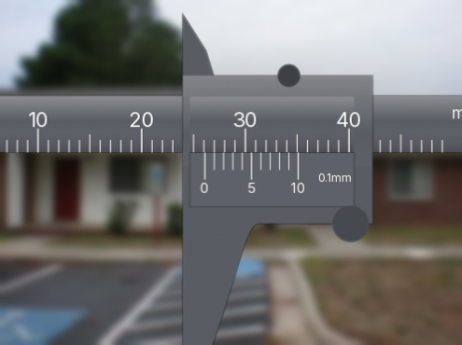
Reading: {"value": 26.1, "unit": "mm"}
